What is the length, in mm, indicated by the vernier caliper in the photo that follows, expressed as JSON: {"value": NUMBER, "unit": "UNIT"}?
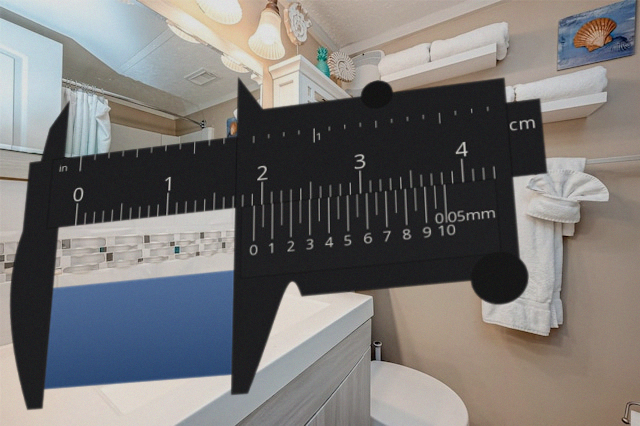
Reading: {"value": 19.2, "unit": "mm"}
